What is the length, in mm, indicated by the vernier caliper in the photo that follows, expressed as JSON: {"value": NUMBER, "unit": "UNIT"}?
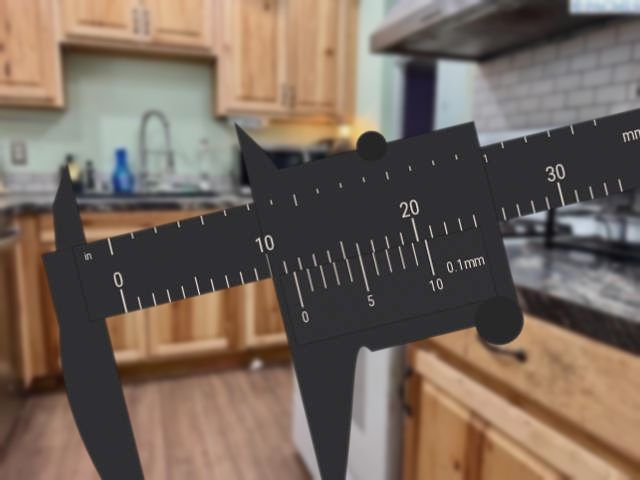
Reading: {"value": 11.5, "unit": "mm"}
